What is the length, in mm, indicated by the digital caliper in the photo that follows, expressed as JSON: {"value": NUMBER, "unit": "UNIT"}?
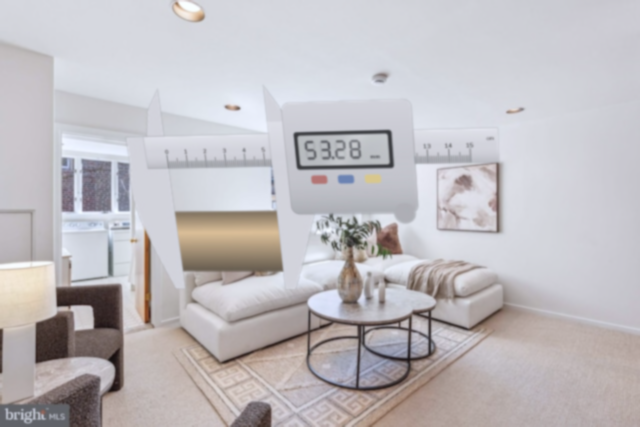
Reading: {"value": 53.28, "unit": "mm"}
